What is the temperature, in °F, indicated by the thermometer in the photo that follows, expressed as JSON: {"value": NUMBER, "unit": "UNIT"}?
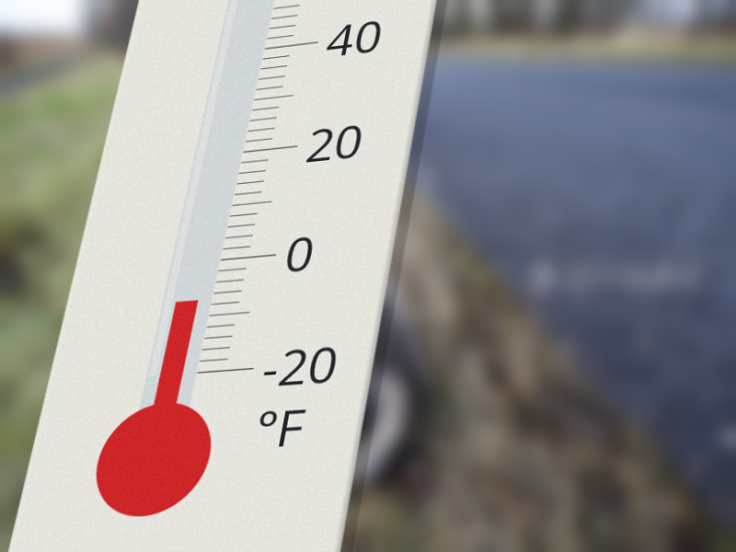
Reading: {"value": -7, "unit": "°F"}
